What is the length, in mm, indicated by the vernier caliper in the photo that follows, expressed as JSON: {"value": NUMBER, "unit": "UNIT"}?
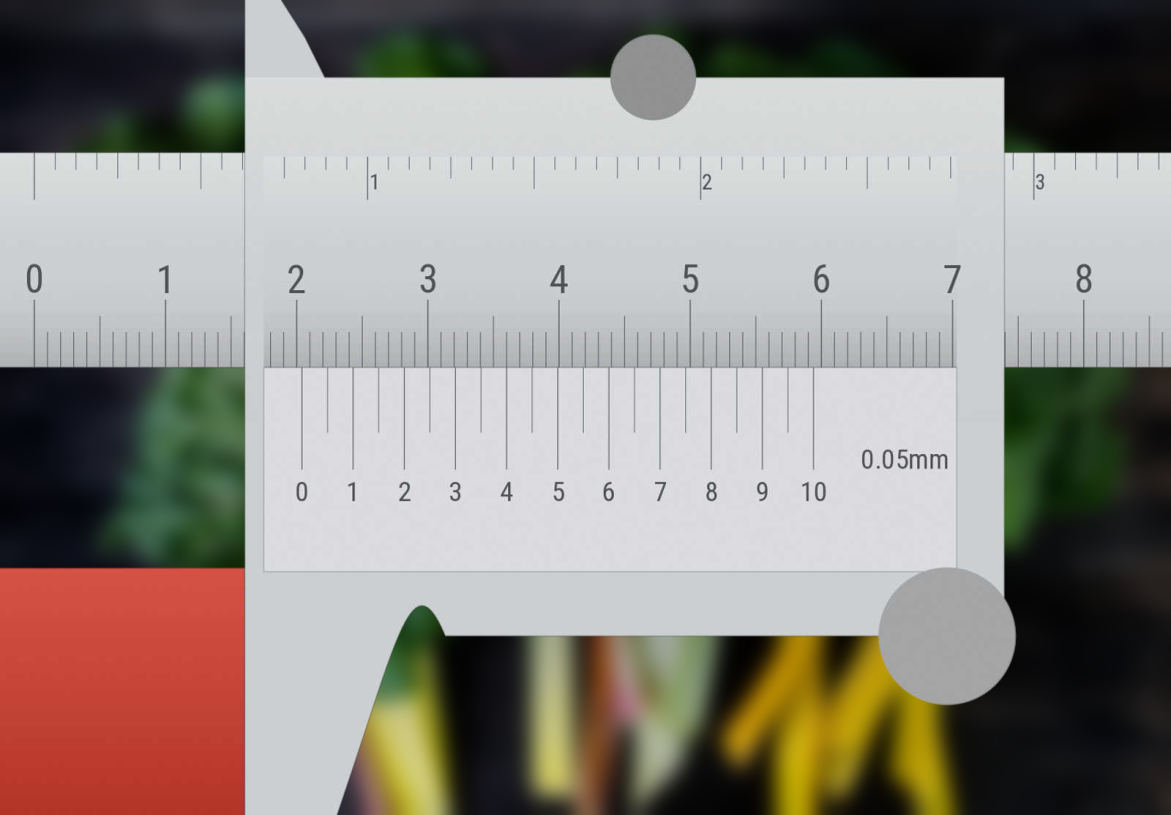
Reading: {"value": 20.4, "unit": "mm"}
